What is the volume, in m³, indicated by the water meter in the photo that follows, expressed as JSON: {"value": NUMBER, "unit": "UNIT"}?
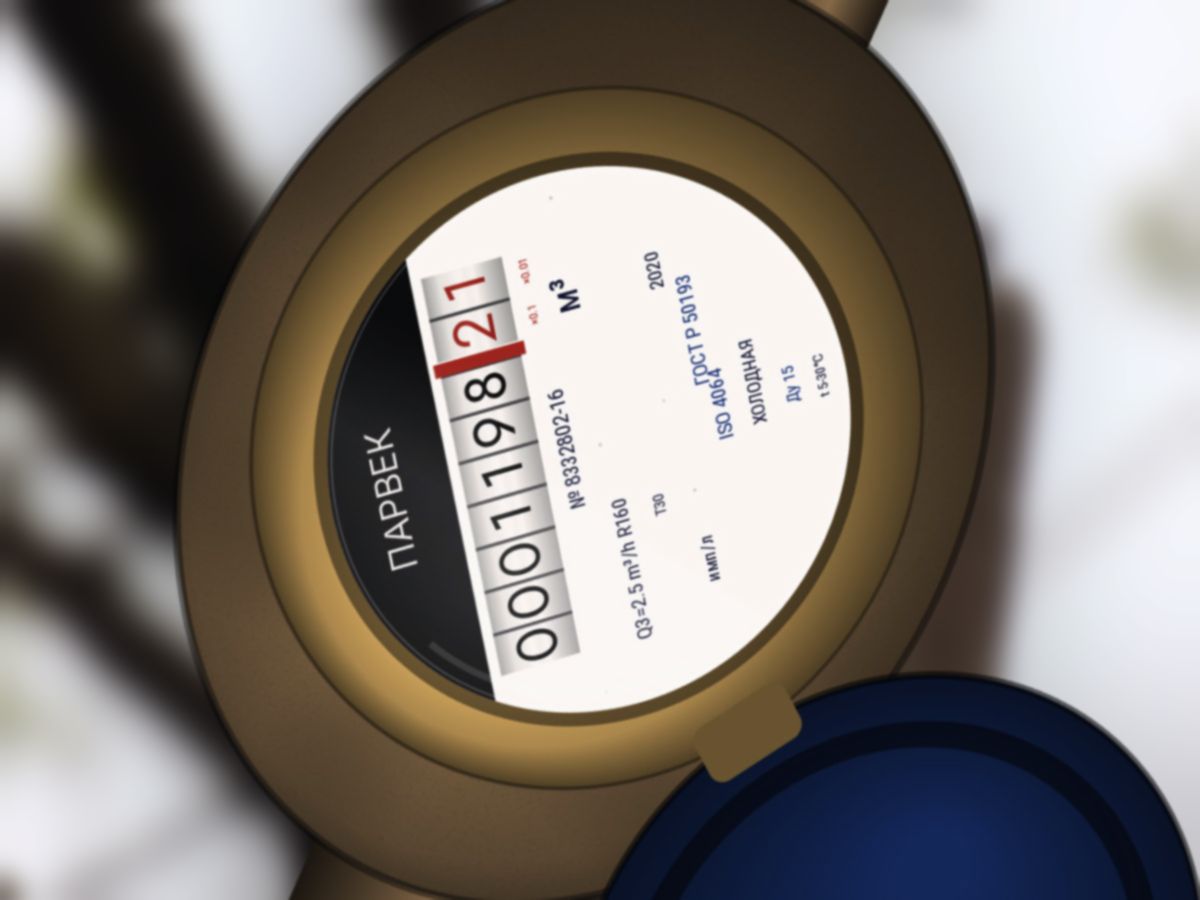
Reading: {"value": 1198.21, "unit": "m³"}
